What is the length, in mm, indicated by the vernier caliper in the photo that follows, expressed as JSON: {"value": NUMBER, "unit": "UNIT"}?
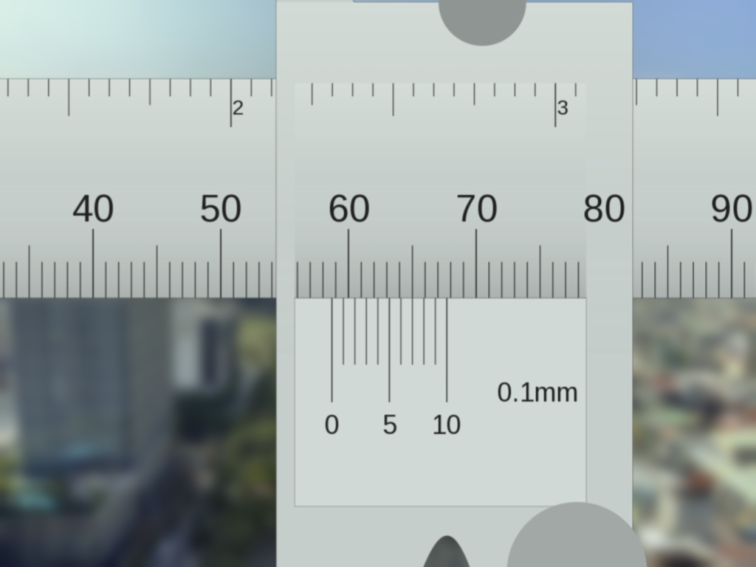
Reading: {"value": 58.7, "unit": "mm"}
